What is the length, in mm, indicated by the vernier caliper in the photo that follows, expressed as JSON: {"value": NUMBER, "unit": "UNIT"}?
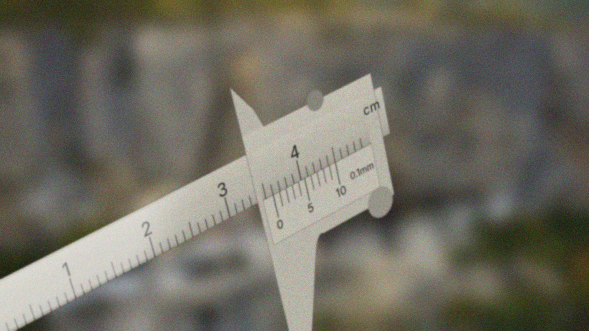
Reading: {"value": 36.0, "unit": "mm"}
